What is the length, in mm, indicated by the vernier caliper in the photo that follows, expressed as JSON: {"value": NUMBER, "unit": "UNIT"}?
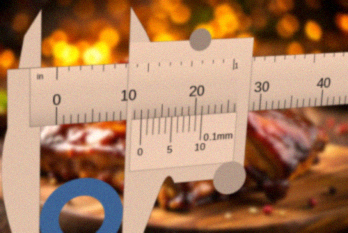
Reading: {"value": 12.0, "unit": "mm"}
